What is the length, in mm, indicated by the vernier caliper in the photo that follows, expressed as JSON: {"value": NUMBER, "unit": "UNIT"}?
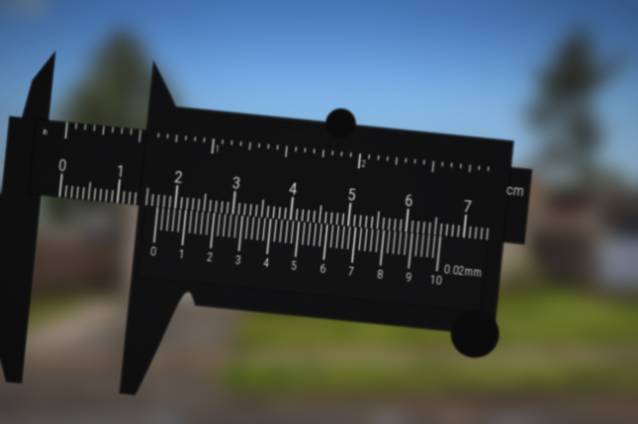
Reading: {"value": 17.0, "unit": "mm"}
